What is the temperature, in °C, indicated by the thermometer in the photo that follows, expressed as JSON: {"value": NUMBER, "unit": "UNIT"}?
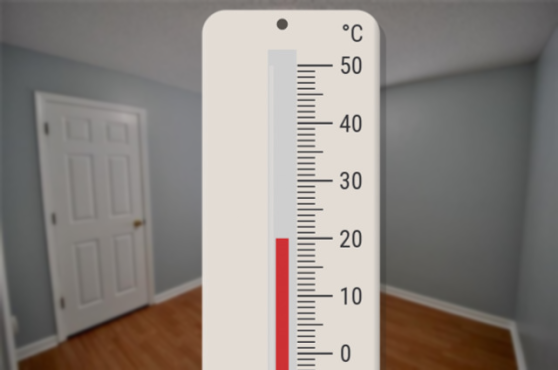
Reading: {"value": 20, "unit": "°C"}
